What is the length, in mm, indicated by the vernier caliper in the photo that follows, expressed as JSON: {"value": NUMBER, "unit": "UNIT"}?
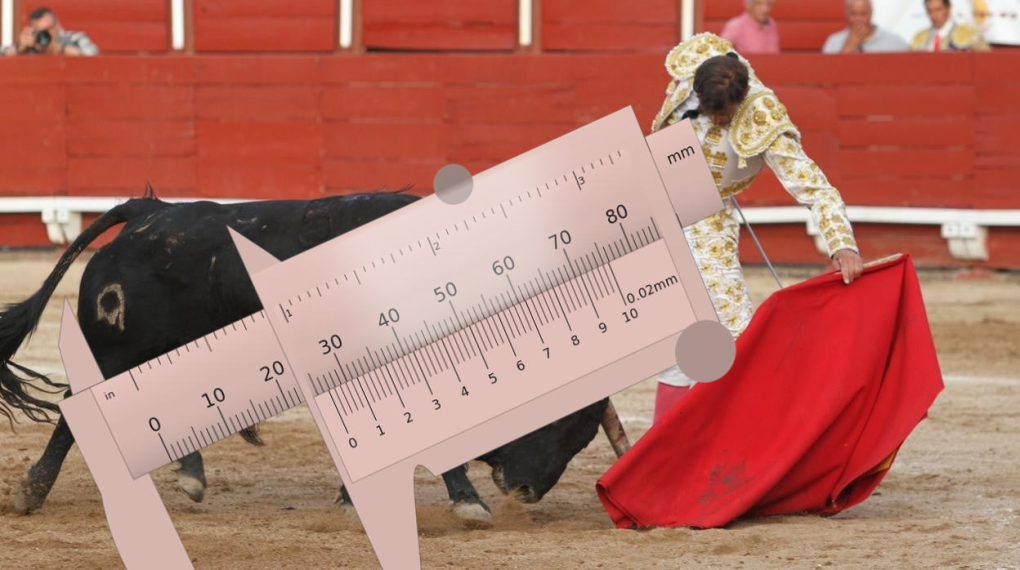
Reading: {"value": 26.8, "unit": "mm"}
